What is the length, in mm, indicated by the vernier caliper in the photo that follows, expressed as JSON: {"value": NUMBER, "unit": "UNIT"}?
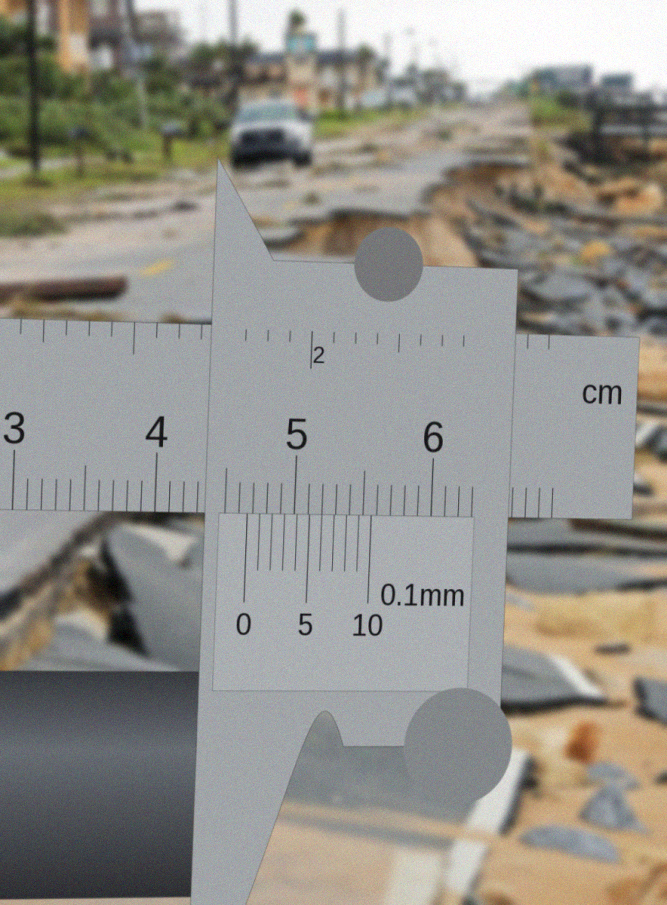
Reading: {"value": 46.6, "unit": "mm"}
